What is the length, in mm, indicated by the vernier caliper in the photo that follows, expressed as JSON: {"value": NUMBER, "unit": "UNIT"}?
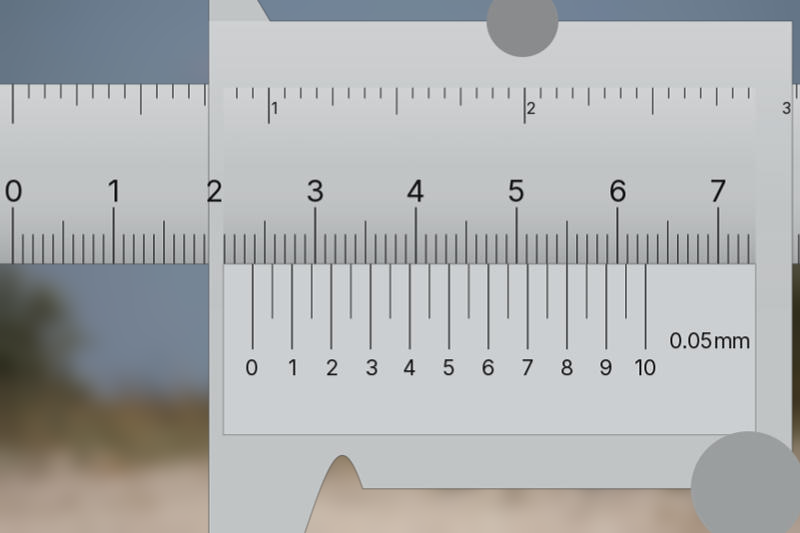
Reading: {"value": 23.8, "unit": "mm"}
